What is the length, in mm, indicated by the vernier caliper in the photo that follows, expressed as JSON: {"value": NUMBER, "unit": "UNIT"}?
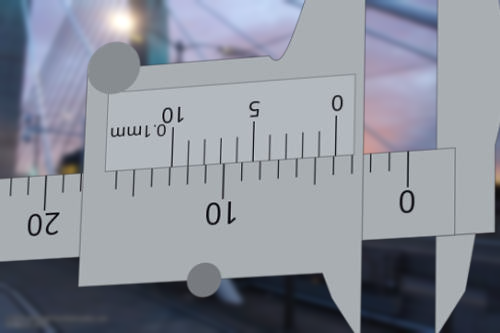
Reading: {"value": 3.9, "unit": "mm"}
